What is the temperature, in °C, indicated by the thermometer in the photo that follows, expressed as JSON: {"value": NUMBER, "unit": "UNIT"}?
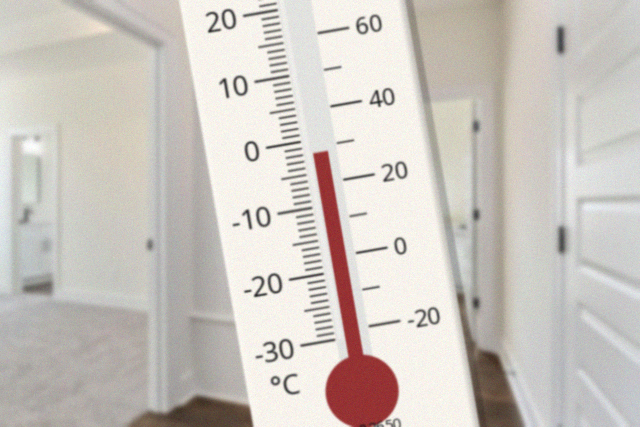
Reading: {"value": -2, "unit": "°C"}
